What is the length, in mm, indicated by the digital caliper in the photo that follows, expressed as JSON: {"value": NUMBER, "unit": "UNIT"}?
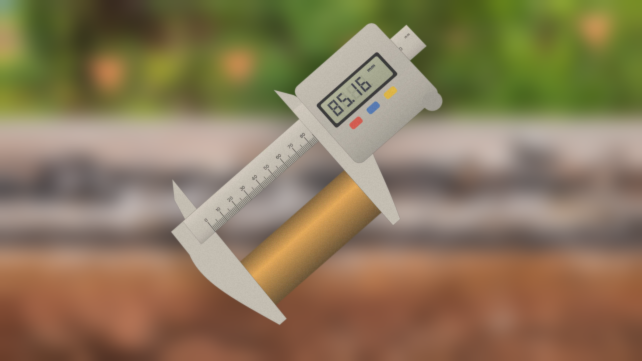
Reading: {"value": 85.16, "unit": "mm"}
